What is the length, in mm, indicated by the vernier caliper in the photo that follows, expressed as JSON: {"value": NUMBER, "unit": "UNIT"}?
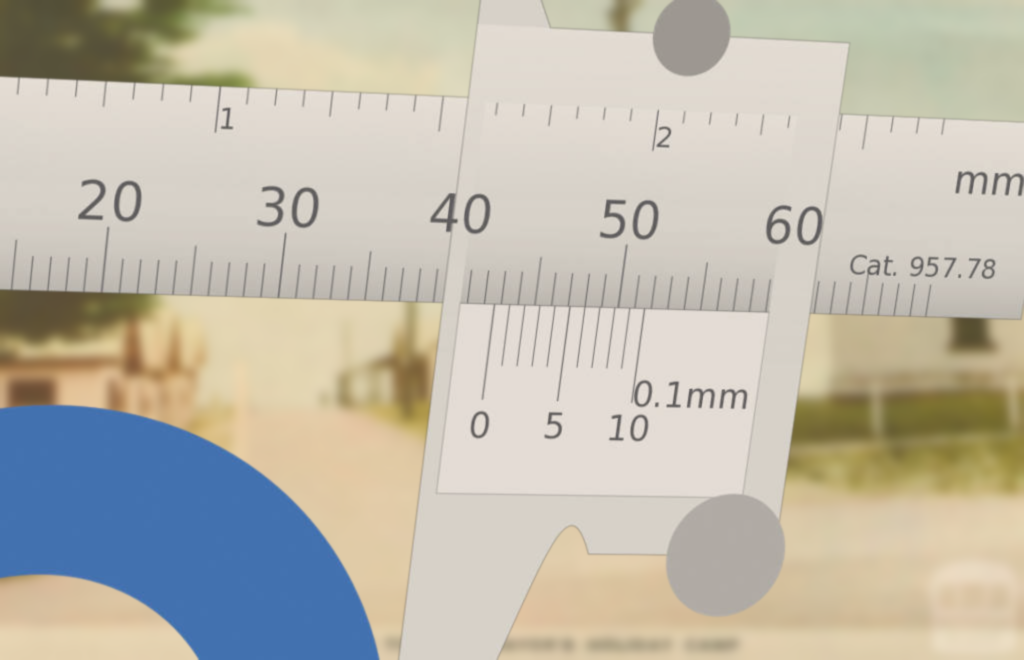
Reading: {"value": 42.6, "unit": "mm"}
